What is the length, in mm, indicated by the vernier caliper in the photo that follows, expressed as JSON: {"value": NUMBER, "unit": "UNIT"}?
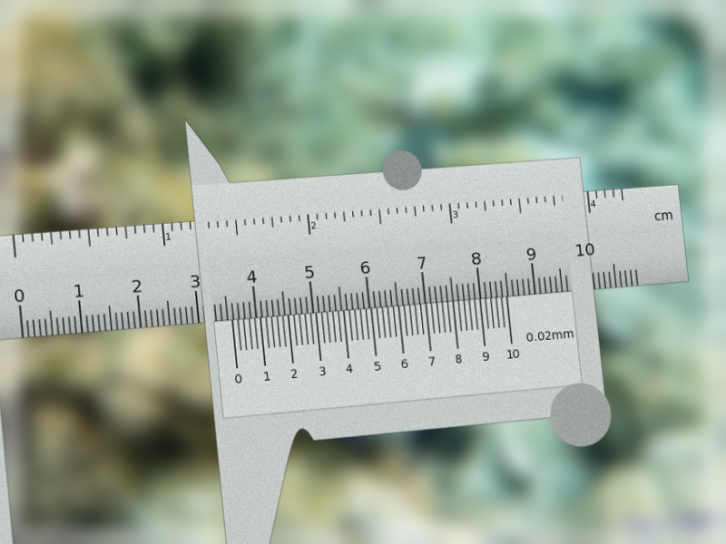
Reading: {"value": 35.8, "unit": "mm"}
